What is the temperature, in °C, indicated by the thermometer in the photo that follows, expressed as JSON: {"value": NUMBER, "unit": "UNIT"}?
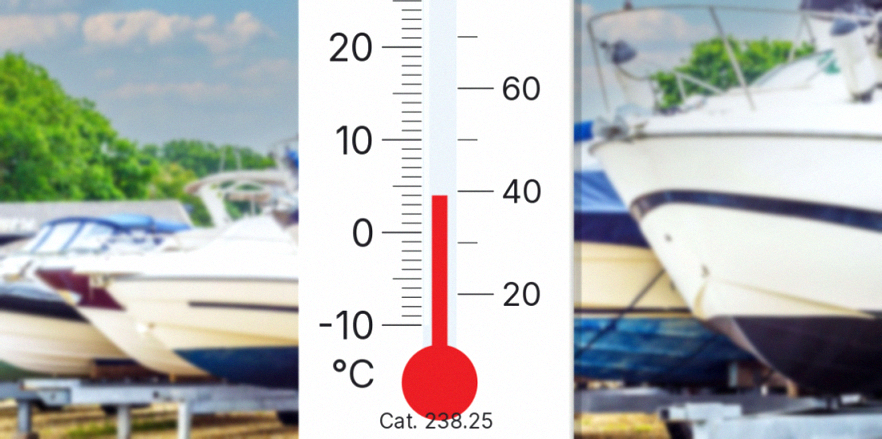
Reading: {"value": 4, "unit": "°C"}
